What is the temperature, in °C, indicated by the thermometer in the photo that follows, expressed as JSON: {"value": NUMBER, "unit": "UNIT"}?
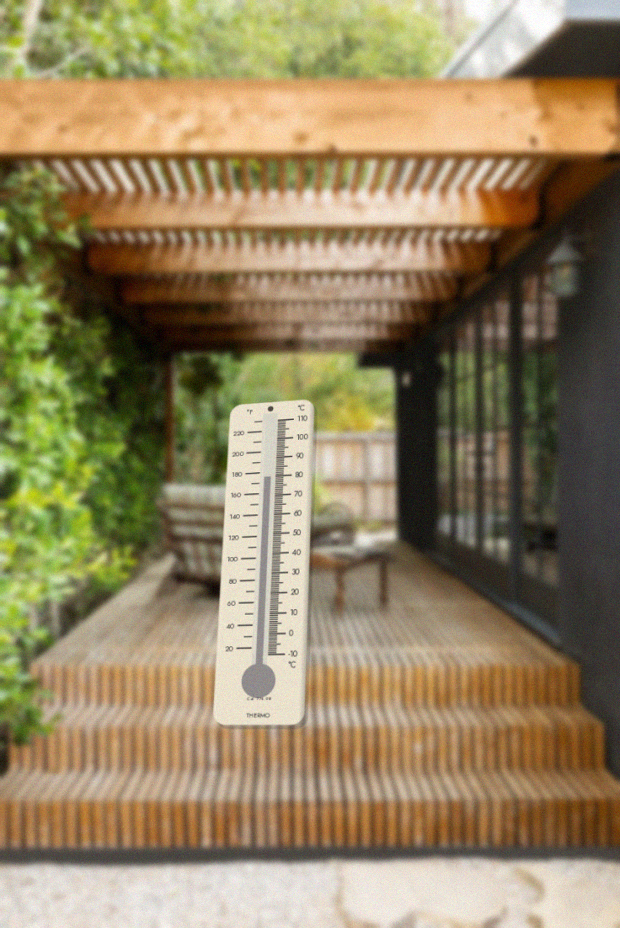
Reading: {"value": 80, "unit": "°C"}
